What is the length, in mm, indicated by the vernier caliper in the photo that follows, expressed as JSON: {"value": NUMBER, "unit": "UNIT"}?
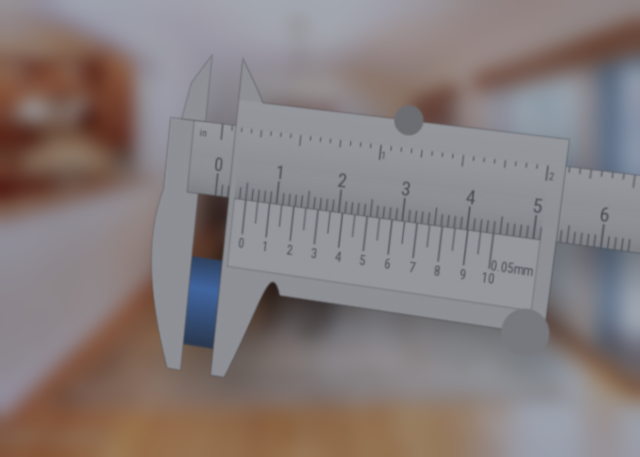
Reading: {"value": 5.0, "unit": "mm"}
